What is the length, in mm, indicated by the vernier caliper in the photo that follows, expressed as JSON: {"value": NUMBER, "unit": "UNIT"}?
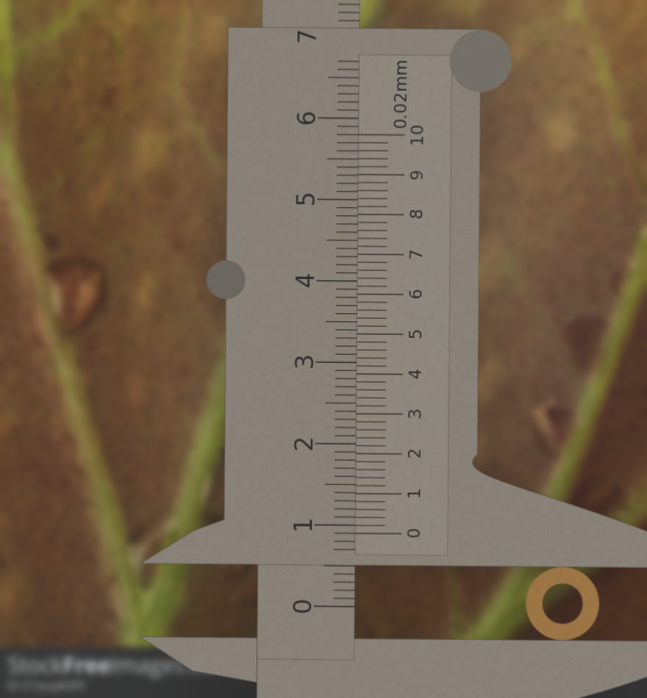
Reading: {"value": 9.0, "unit": "mm"}
